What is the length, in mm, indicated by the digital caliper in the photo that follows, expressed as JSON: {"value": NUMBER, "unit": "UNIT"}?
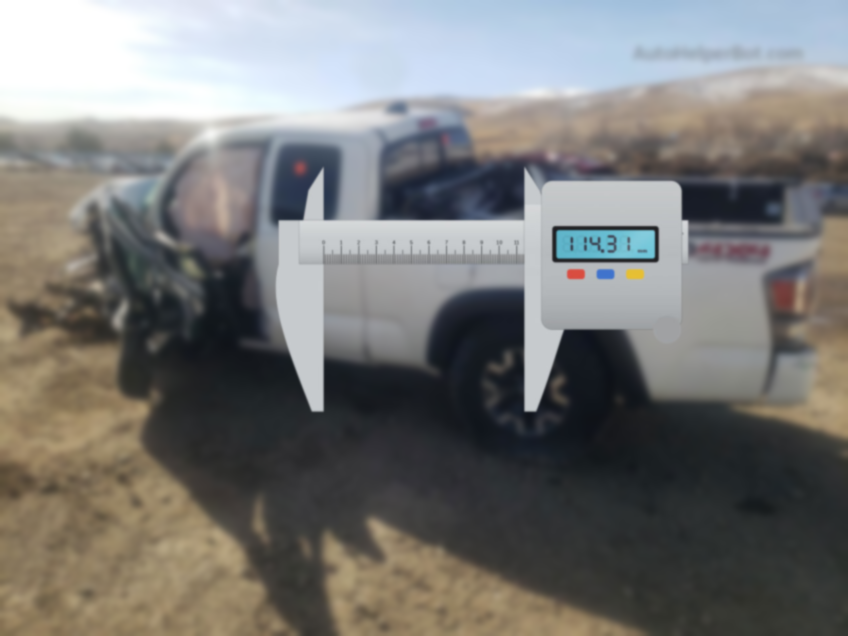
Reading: {"value": 114.31, "unit": "mm"}
